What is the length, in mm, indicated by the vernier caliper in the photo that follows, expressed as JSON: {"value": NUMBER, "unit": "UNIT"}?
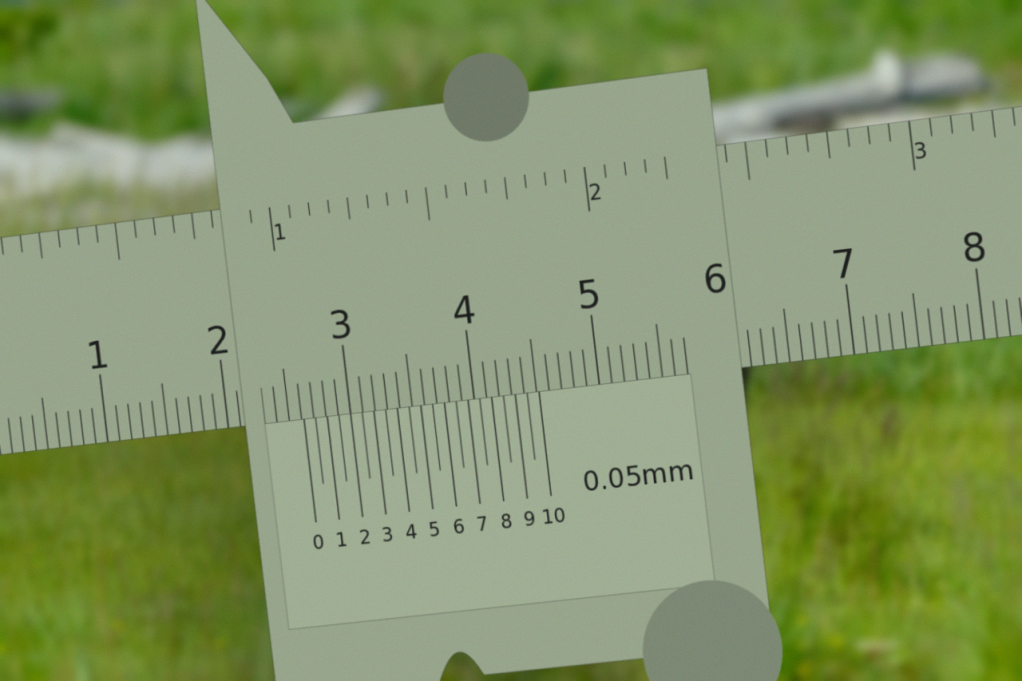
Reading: {"value": 26.2, "unit": "mm"}
